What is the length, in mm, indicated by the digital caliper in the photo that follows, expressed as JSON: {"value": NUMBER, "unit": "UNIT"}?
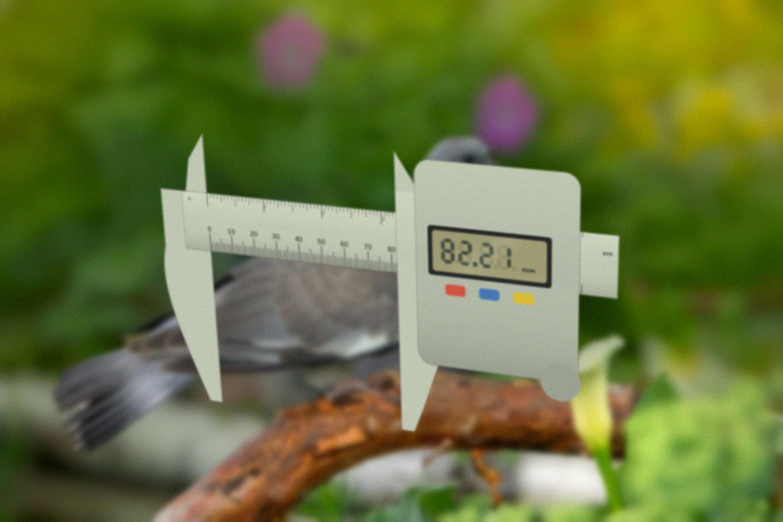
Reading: {"value": 82.21, "unit": "mm"}
